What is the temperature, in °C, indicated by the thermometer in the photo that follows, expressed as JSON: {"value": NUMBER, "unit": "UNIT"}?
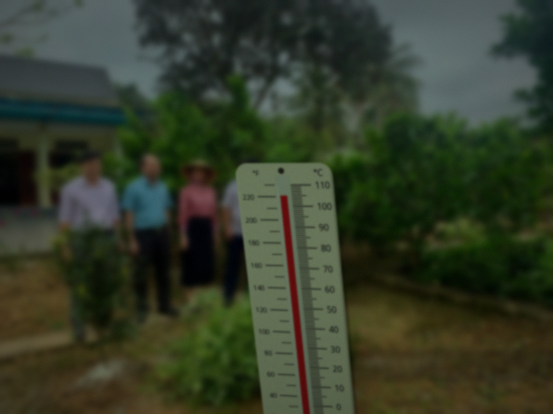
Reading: {"value": 105, "unit": "°C"}
